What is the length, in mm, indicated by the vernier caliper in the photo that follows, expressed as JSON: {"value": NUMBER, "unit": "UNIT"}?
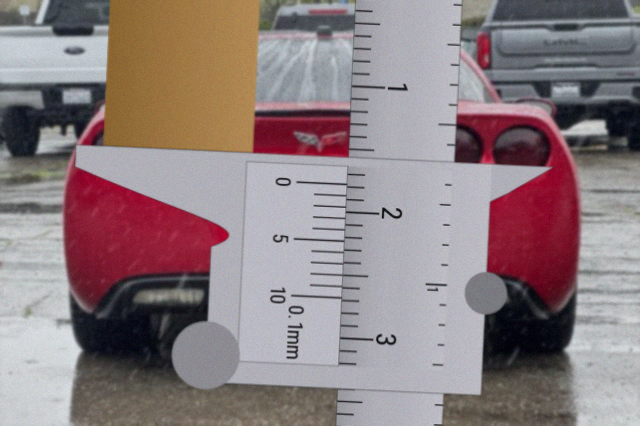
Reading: {"value": 17.8, "unit": "mm"}
